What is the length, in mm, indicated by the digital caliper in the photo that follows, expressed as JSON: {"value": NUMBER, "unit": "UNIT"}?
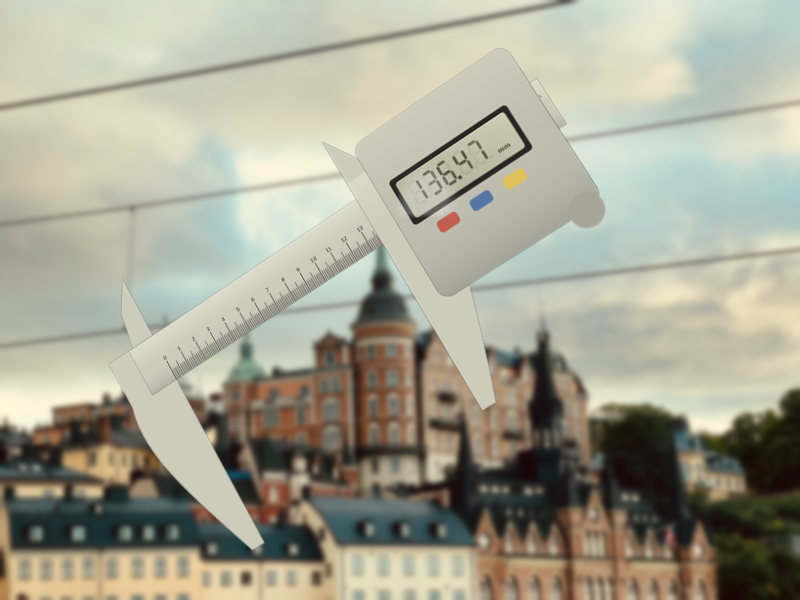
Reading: {"value": 136.47, "unit": "mm"}
